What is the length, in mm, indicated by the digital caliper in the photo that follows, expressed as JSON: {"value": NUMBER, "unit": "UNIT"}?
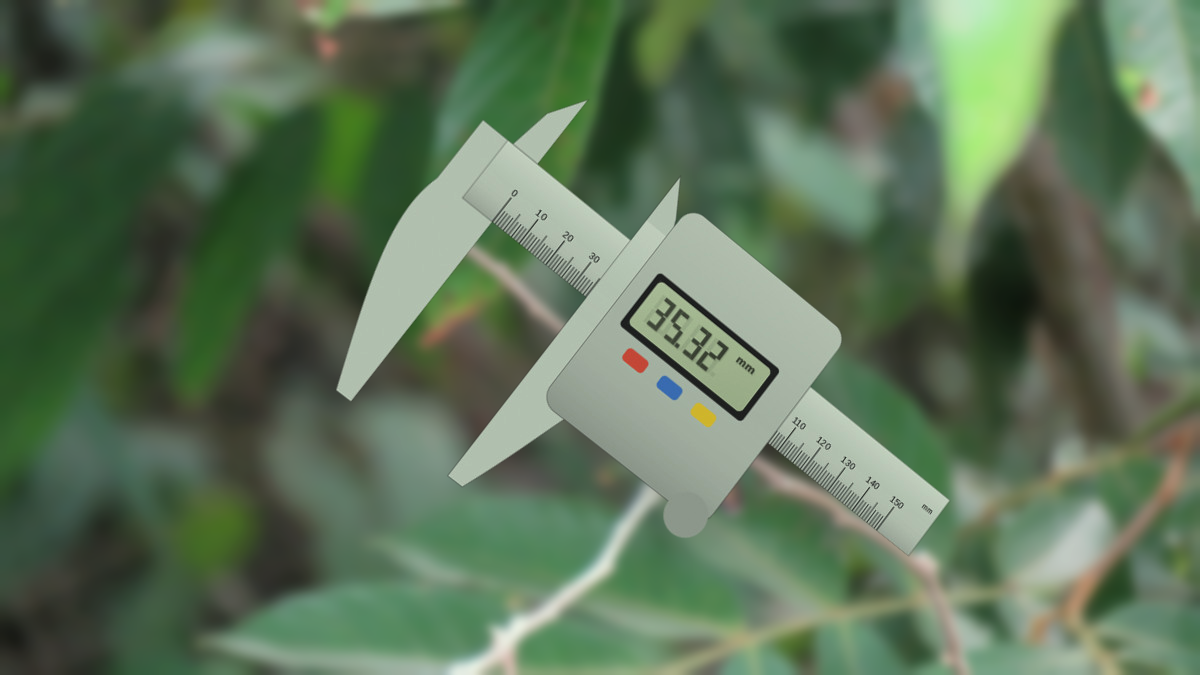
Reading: {"value": 35.32, "unit": "mm"}
